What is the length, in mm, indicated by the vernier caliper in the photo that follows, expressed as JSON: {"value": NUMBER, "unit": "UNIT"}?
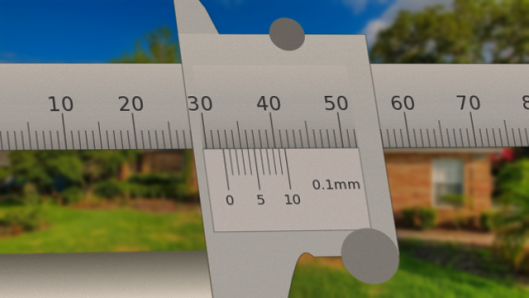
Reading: {"value": 32.4, "unit": "mm"}
